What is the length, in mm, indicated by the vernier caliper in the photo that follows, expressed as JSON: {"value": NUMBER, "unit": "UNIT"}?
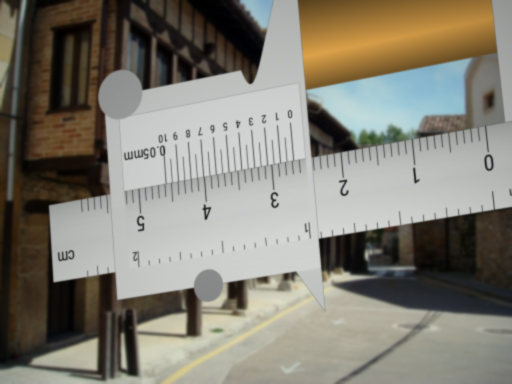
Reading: {"value": 26.8, "unit": "mm"}
